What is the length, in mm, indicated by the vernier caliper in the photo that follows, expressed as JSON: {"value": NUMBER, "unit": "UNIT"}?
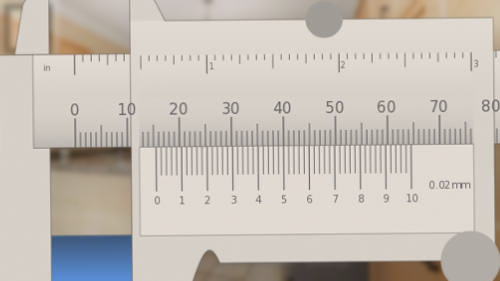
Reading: {"value": 15.5, "unit": "mm"}
